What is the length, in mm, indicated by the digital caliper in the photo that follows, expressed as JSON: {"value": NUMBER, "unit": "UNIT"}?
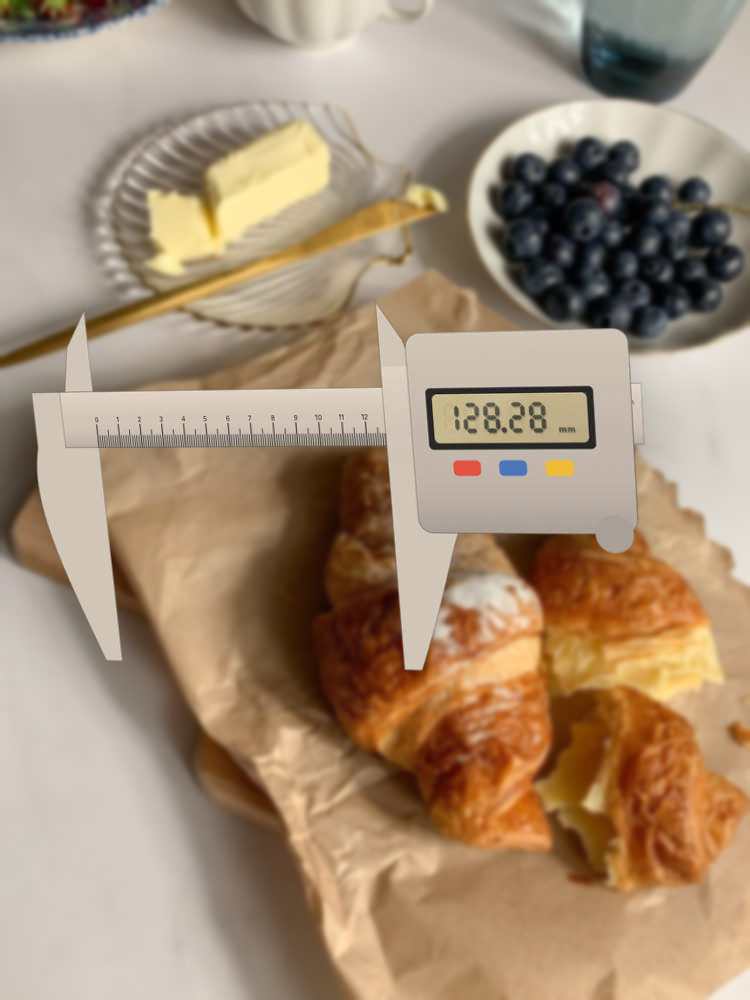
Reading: {"value": 128.28, "unit": "mm"}
